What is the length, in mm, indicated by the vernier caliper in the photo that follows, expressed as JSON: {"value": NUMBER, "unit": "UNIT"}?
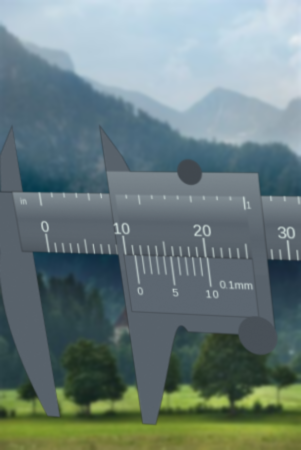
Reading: {"value": 11.2, "unit": "mm"}
